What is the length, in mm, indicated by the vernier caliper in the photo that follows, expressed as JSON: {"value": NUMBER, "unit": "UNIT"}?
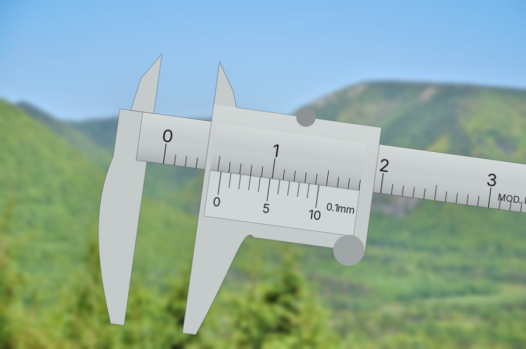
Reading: {"value": 5.3, "unit": "mm"}
